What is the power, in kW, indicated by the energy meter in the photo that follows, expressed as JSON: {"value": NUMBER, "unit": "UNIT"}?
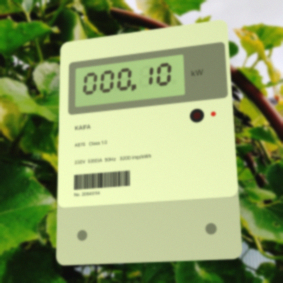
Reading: {"value": 0.10, "unit": "kW"}
